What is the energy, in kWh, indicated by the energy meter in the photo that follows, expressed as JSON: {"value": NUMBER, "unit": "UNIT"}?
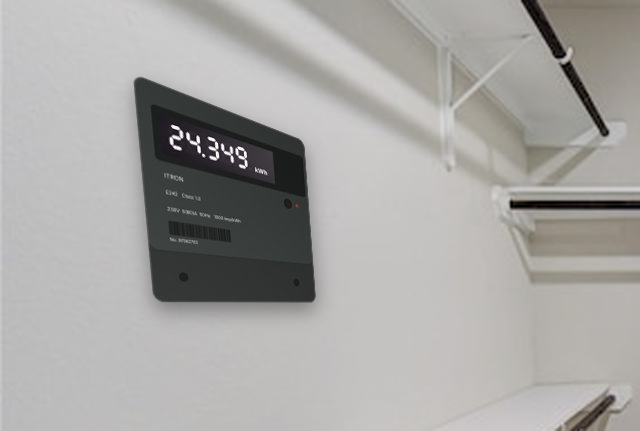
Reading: {"value": 24.349, "unit": "kWh"}
